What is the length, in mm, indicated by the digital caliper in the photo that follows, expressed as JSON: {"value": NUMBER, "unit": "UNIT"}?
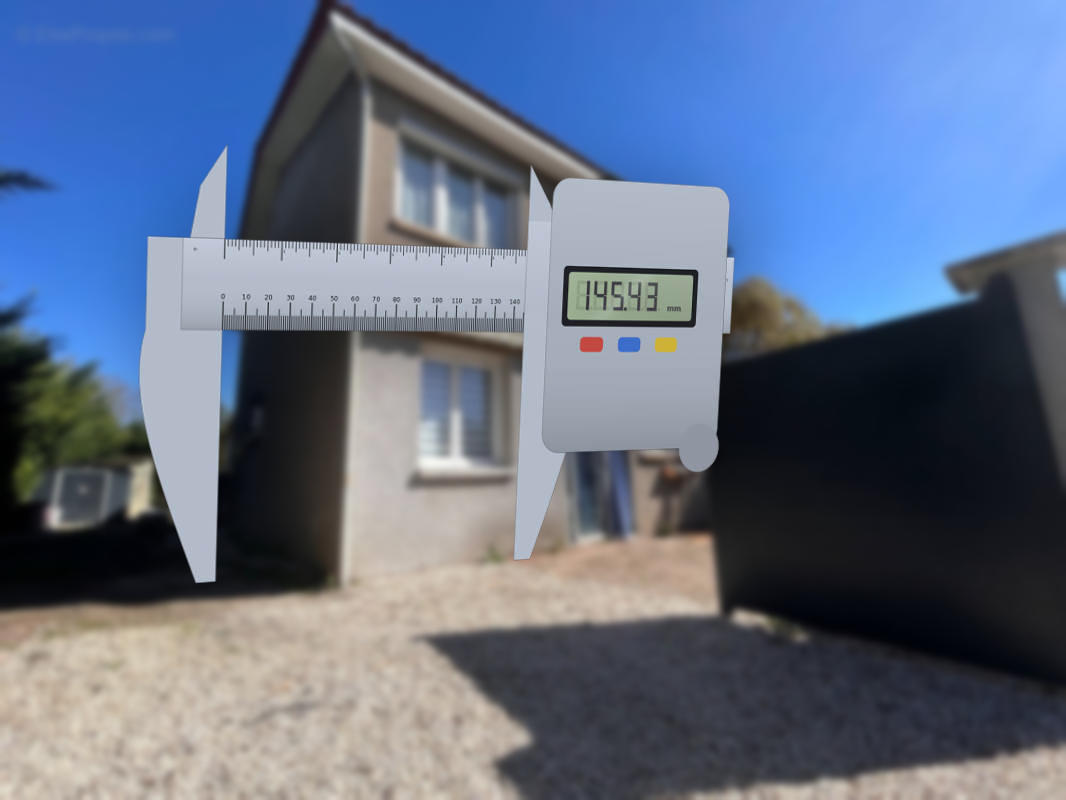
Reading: {"value": 145.43, "unit": "mm"}
